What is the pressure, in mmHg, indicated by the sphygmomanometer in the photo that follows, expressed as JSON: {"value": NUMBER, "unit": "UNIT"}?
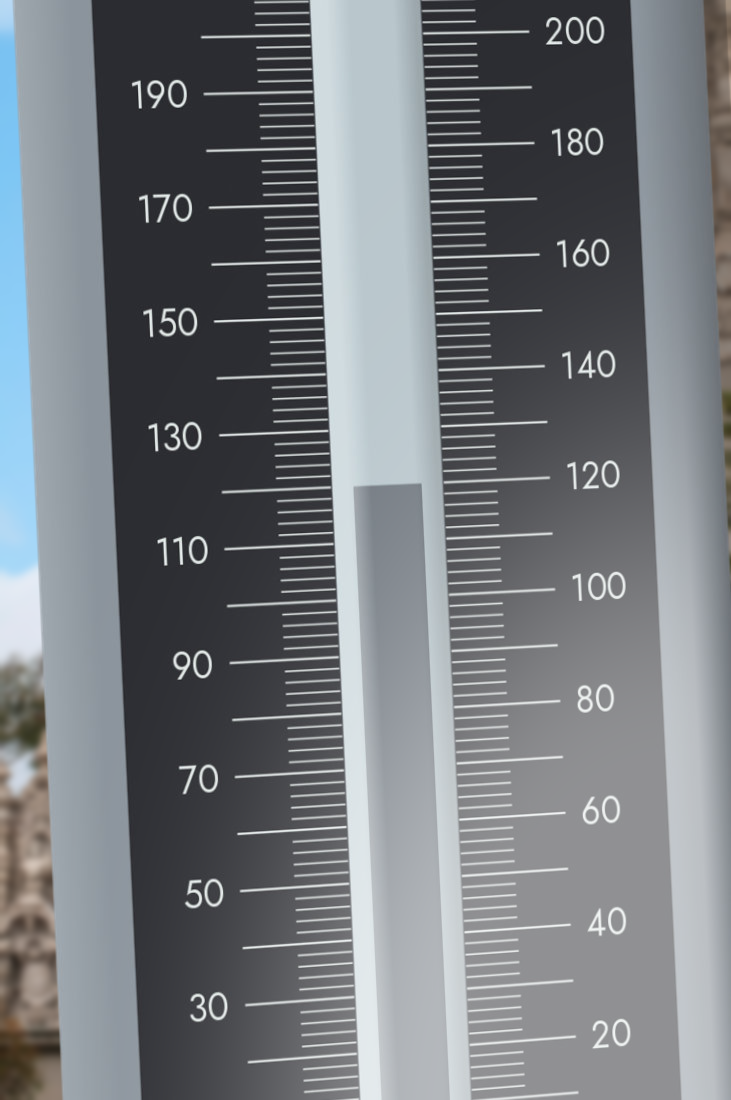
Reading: {"value": 120, "unit": "mmHg"}
